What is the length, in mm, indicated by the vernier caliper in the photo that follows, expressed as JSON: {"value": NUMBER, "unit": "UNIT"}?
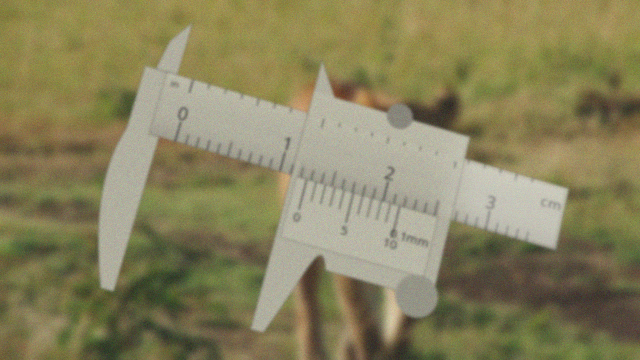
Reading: {"value": 12.6, "unit": "mm"}
